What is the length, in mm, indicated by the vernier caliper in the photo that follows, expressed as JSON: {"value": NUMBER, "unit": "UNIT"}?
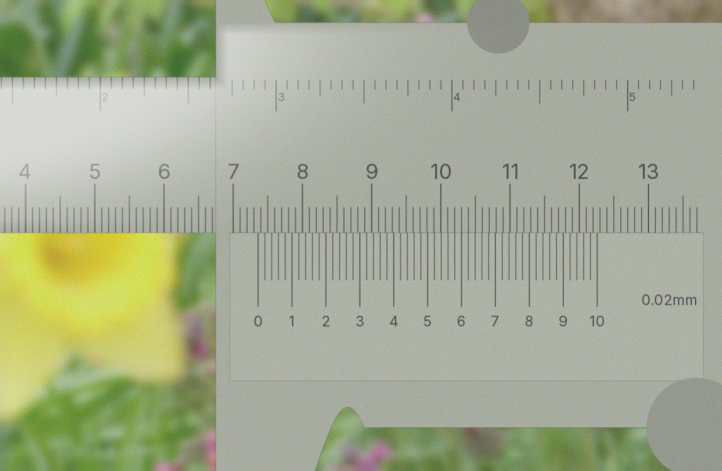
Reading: {"value": 73.6, "unit": "mm"}
